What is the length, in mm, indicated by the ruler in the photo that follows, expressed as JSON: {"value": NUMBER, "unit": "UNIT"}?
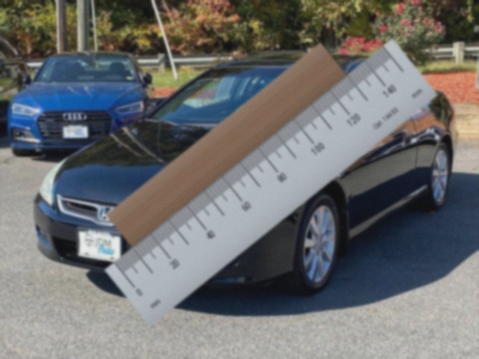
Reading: {"value": 120, "unit": "mm"}
